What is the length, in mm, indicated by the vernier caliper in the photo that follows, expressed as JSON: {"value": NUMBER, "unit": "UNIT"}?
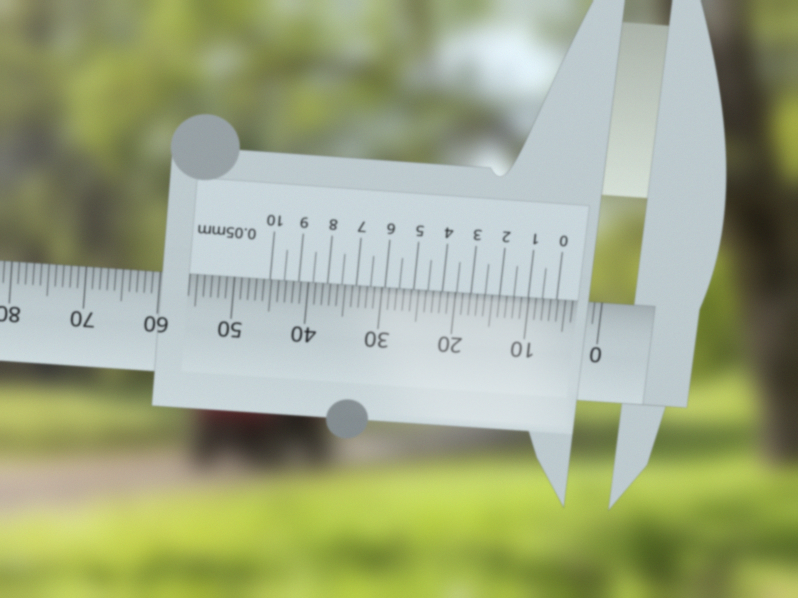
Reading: {"value": 6.2, "unit": "mm"}
